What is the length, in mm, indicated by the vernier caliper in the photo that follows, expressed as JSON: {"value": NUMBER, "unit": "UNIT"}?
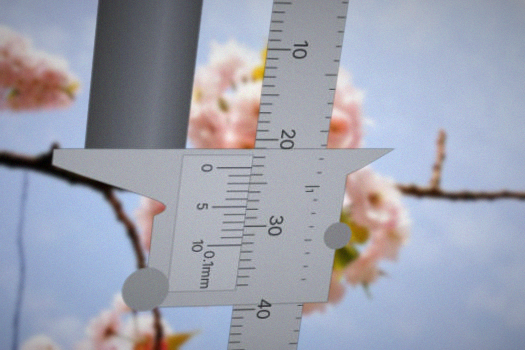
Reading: {"value": 23.2, "unit": "mm"}
